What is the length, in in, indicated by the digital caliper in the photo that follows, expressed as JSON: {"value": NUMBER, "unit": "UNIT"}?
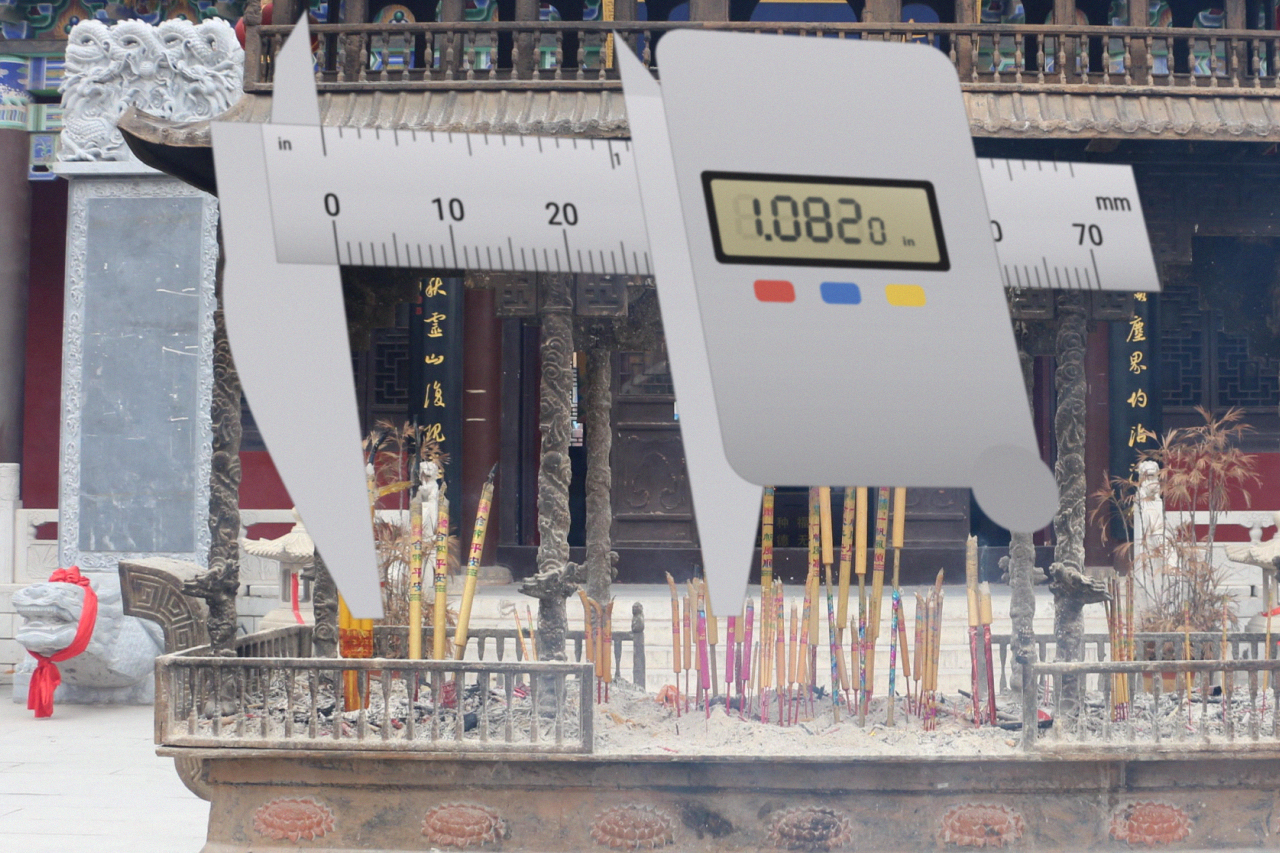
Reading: {"value": 1.0820, "unit": "in"}
